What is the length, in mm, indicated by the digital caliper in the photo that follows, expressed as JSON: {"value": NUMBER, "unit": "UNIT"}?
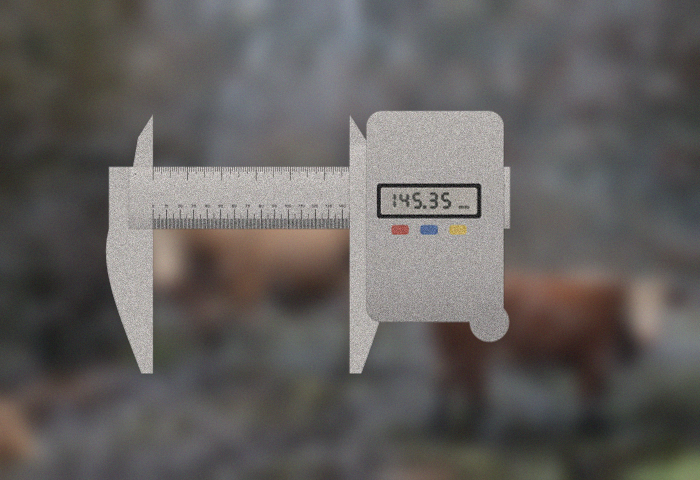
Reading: {"value": 145.35, "unit": "mm"}
